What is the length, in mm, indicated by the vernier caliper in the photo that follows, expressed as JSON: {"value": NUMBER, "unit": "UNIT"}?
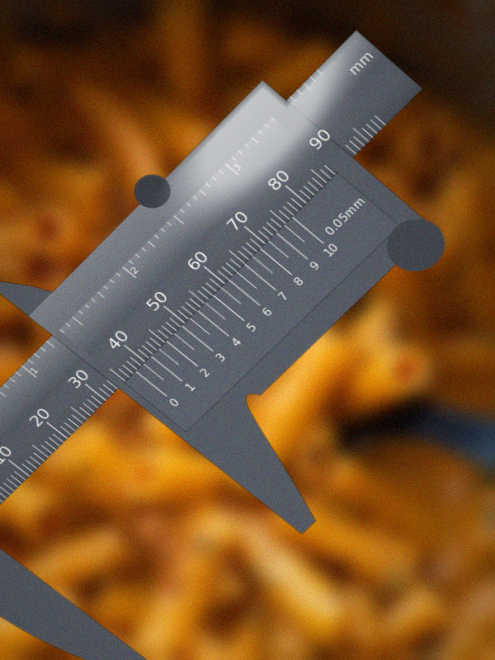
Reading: {"value": 37.6, "unit": "mm"}
